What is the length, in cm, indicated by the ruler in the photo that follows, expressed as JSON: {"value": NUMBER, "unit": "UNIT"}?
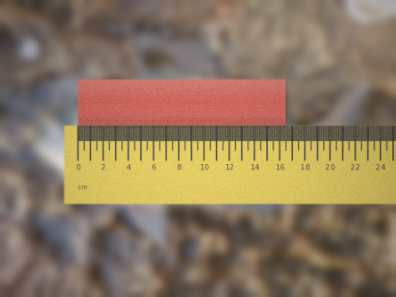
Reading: {"value": 16.5, "unit": "cm"}
